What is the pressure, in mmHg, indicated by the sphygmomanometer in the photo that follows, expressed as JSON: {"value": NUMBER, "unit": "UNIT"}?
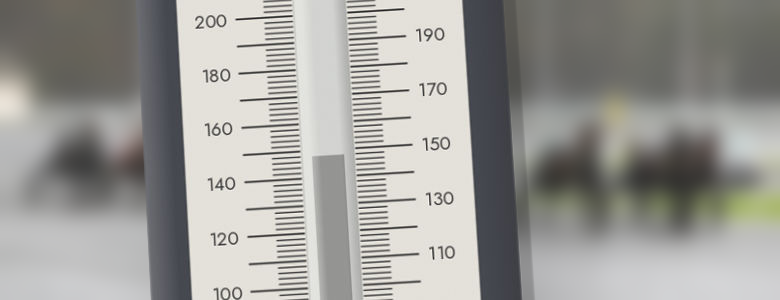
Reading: {"value": 148, "unit": "mmHg"}
